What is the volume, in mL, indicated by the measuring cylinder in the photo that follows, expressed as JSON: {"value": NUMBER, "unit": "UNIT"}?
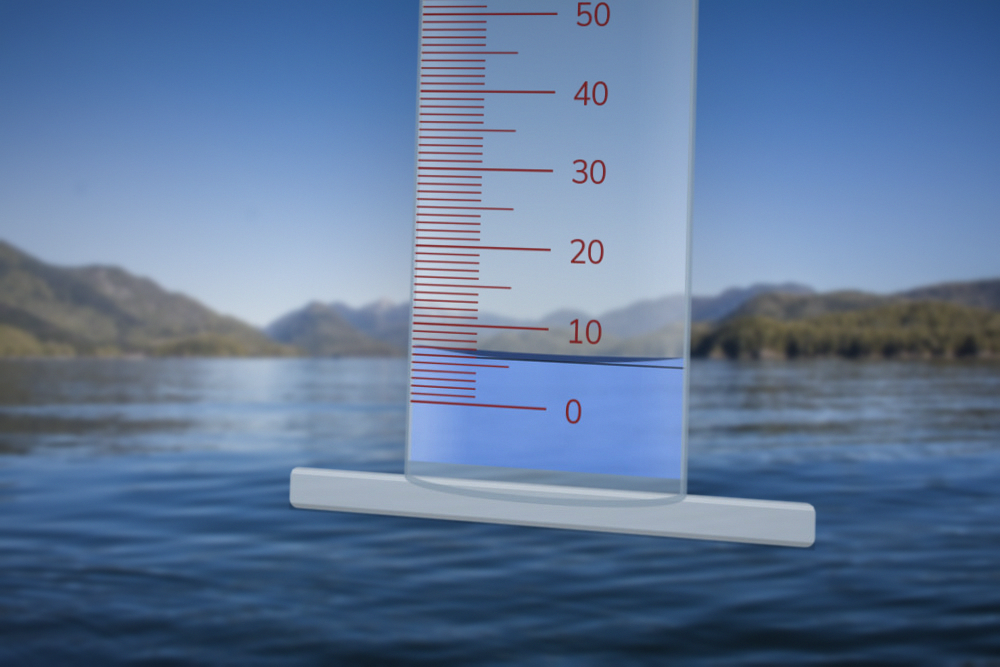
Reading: {"value": 6, "unit": "mL"}
